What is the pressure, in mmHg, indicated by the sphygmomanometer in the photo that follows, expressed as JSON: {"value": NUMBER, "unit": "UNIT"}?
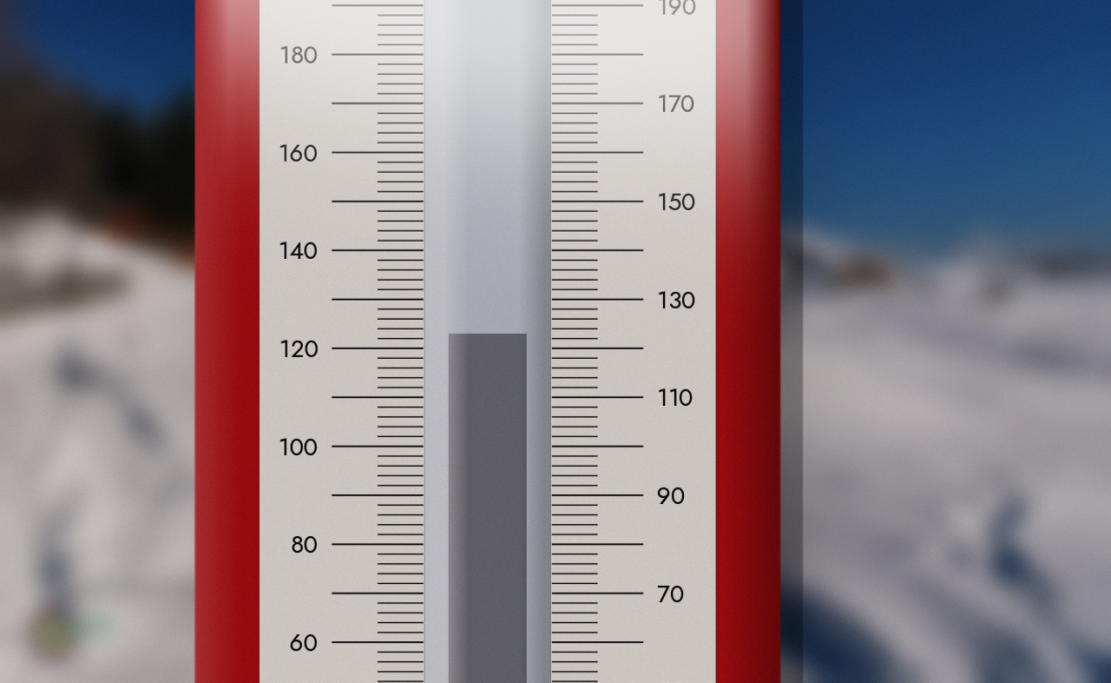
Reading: {"value": 123, "unit": "mmHg"}
